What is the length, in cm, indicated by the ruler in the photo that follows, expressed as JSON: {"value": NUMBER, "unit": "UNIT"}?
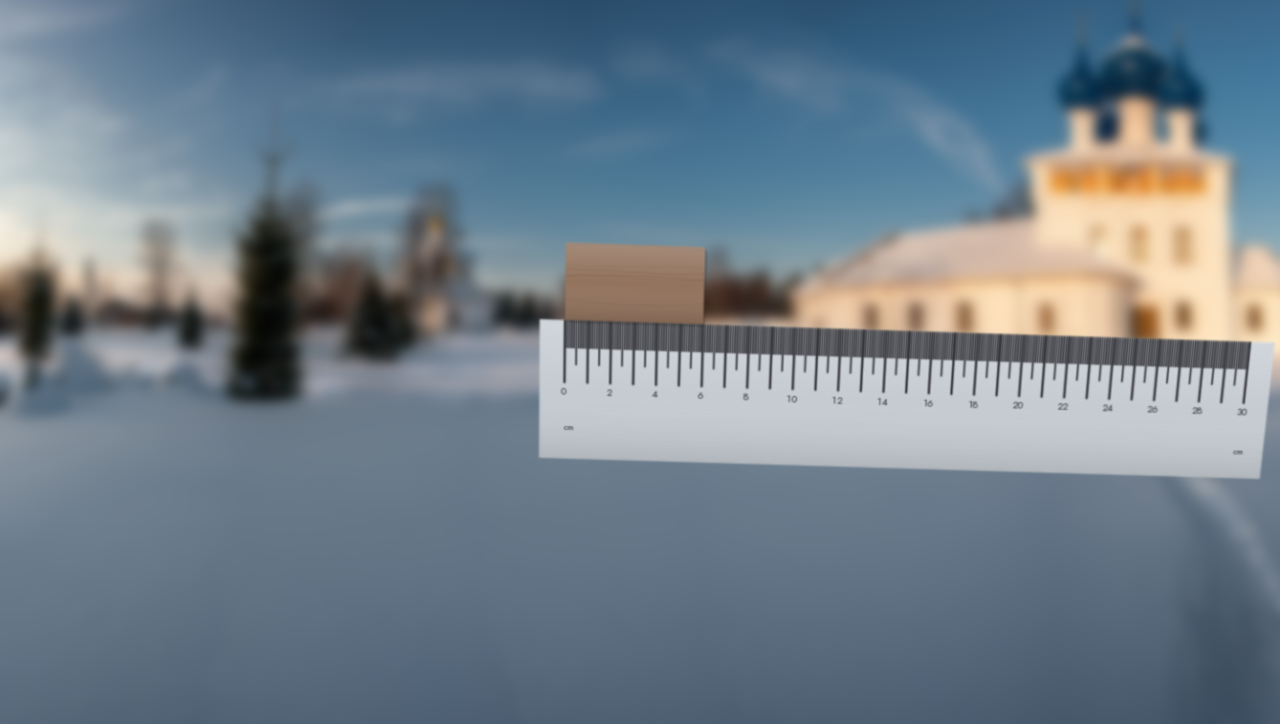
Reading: {"value": 6, "unit": "cm"}
